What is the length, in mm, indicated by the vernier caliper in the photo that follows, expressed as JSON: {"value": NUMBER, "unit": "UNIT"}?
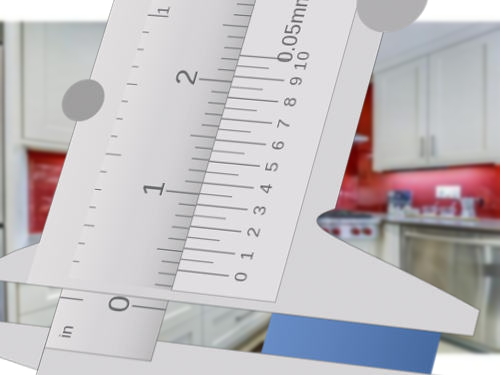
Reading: {"value": 3.4, "unit": "mm"}
